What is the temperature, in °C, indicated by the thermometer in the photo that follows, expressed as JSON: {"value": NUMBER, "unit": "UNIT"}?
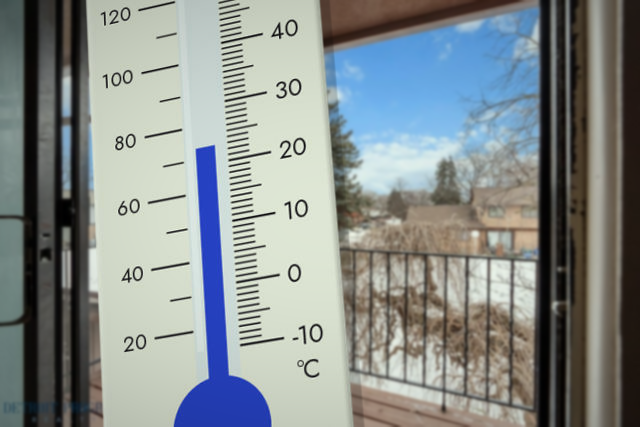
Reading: {"value": 23, "unit": "°C"}
